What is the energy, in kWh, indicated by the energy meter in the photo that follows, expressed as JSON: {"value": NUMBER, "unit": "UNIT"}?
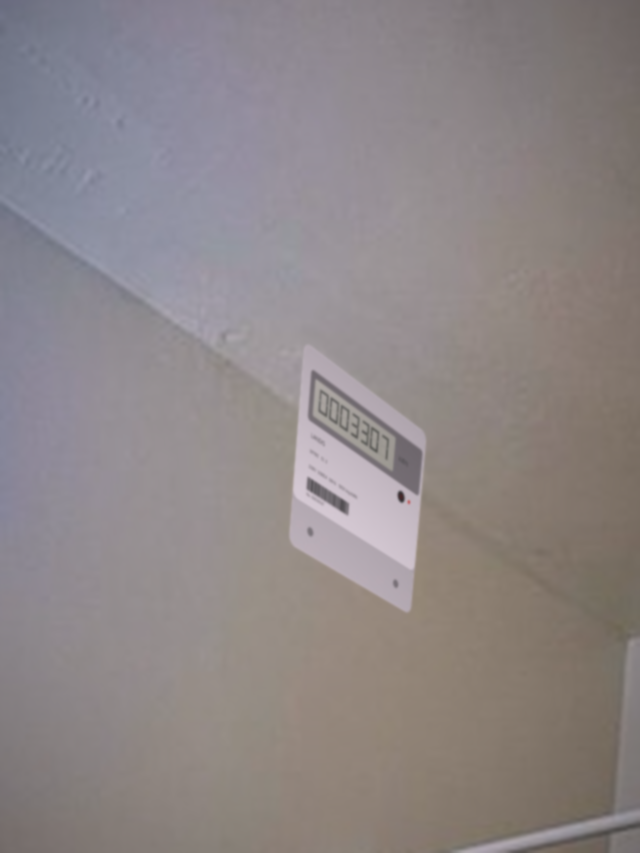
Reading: {"value": 3307, "unit": "kWh"}
